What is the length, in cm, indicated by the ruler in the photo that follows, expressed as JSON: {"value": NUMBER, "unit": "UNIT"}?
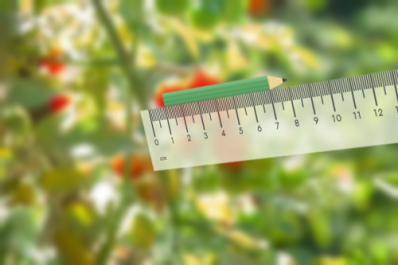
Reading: {"value": 7, "unit": "cm"}
